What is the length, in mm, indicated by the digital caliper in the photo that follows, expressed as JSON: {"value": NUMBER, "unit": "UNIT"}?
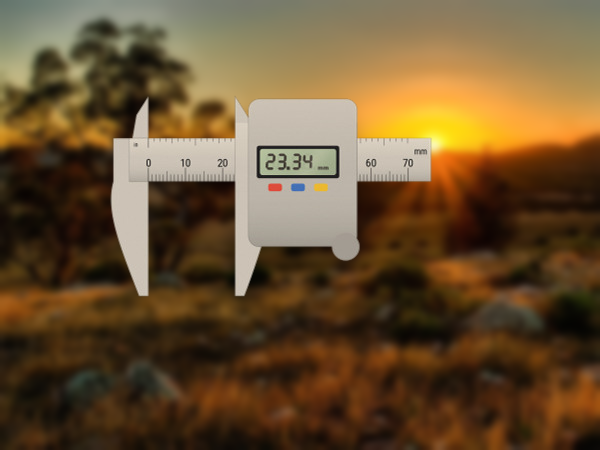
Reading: {"value": 23.34, "unit": "mm"}
